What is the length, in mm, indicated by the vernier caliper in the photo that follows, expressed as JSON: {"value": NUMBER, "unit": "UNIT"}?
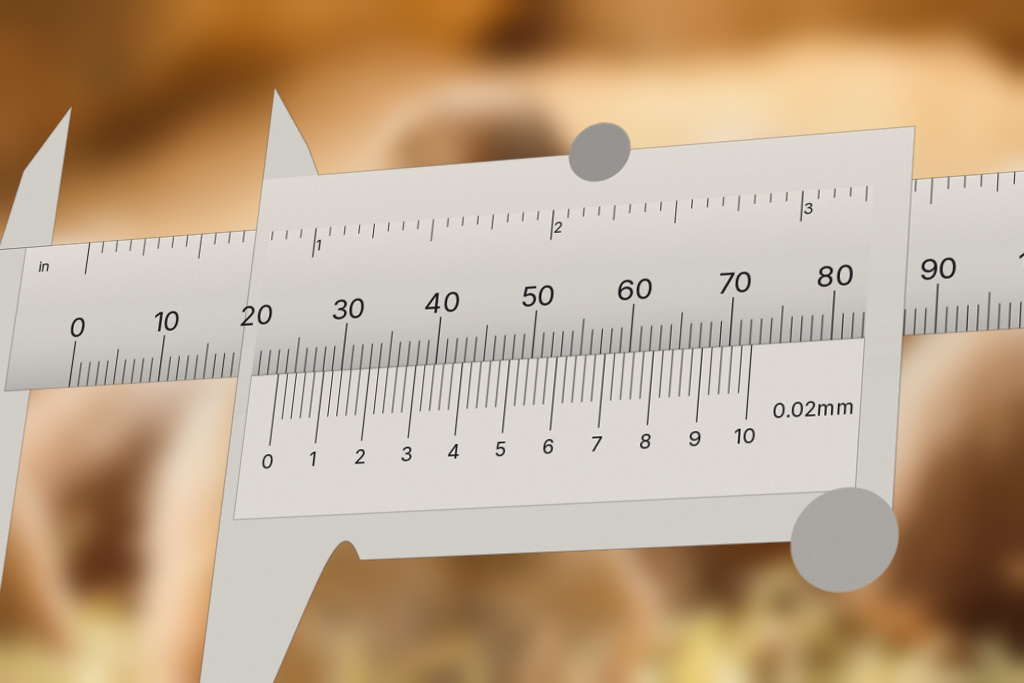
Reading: {"value": 23.2, "unit": "mm"}
